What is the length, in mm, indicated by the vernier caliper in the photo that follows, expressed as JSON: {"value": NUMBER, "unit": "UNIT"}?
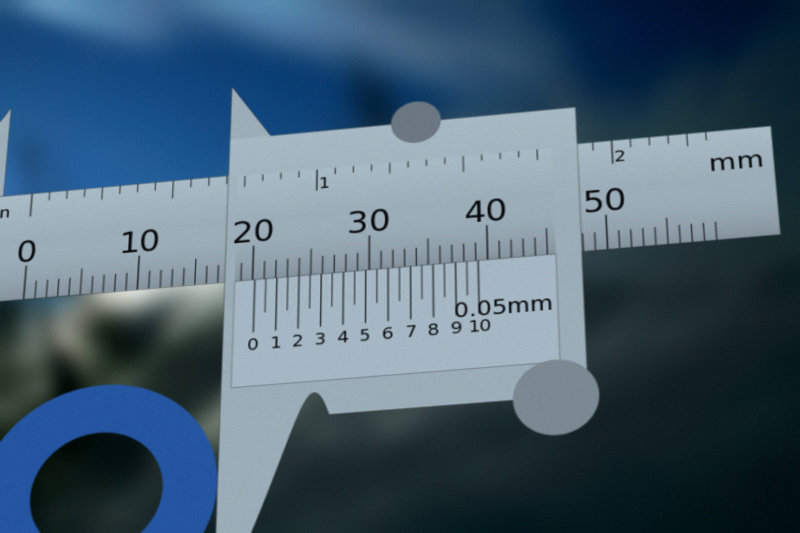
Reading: {"value": 20.2, "unit": "mm"}
